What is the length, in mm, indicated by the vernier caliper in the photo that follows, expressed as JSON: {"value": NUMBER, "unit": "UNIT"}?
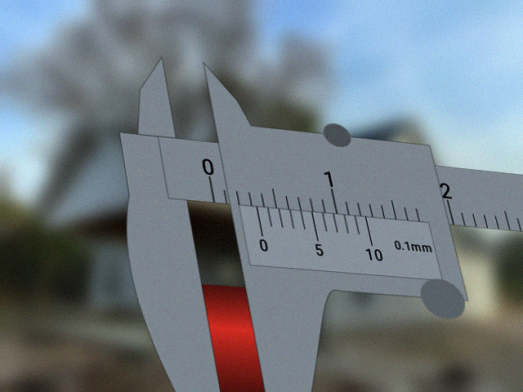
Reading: {"value": 3.4, "unit": "mm"}
